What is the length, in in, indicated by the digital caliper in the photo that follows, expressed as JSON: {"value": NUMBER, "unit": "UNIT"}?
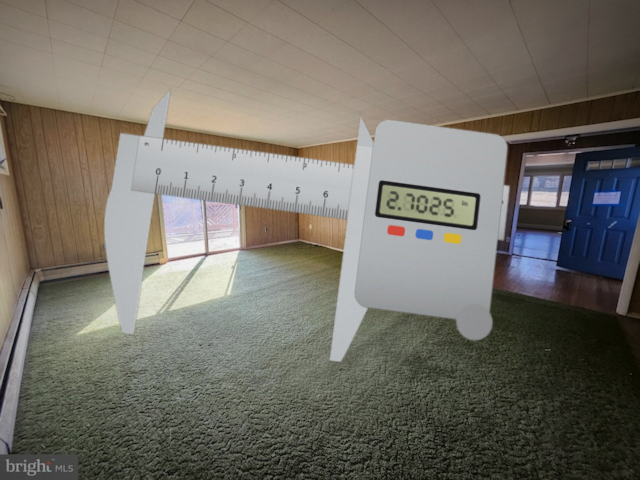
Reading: {"value": 2.7025, "unit": "in"}
